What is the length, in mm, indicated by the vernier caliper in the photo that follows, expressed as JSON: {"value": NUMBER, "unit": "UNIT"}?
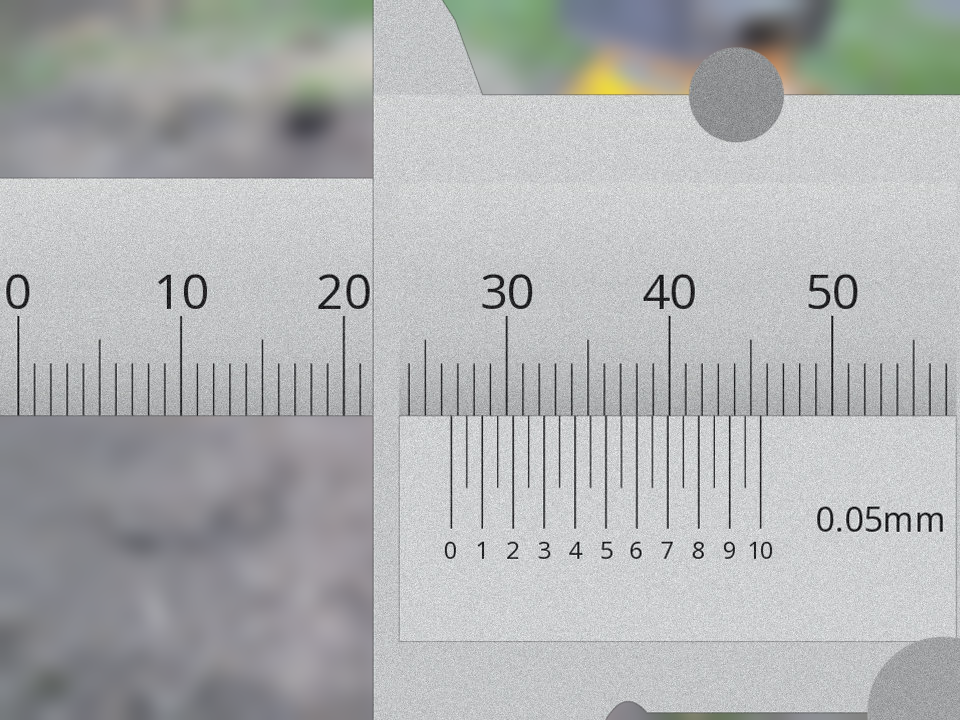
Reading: {"value": 26.6, "unit": "mm"}
